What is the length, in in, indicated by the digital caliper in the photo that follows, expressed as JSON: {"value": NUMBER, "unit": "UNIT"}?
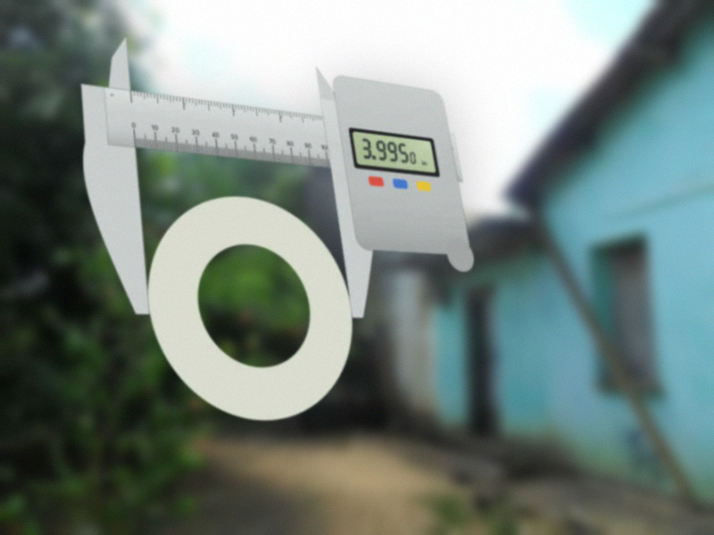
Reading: {"value": 3.9950, "unit": "in"}
